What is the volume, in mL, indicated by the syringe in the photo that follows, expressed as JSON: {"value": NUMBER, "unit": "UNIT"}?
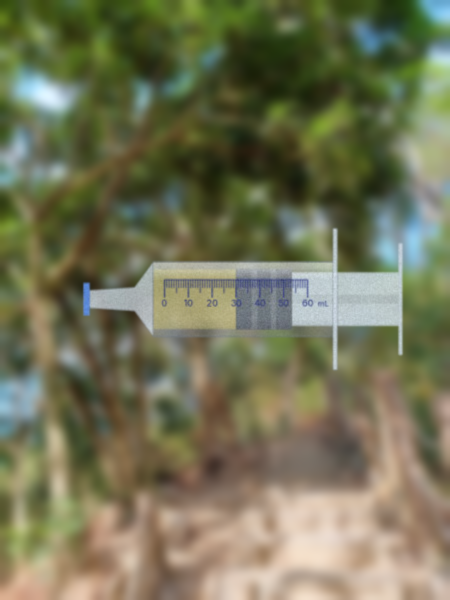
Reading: {"value": 30, "unit": "mL"}
